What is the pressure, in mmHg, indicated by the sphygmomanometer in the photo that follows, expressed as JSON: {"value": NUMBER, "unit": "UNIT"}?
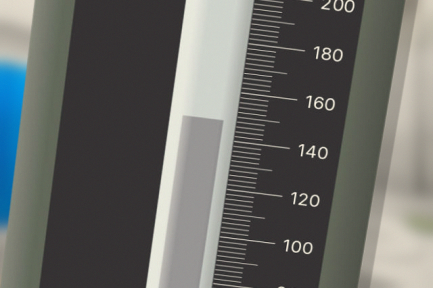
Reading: {"value": 148, "unit": "mmHg"}
